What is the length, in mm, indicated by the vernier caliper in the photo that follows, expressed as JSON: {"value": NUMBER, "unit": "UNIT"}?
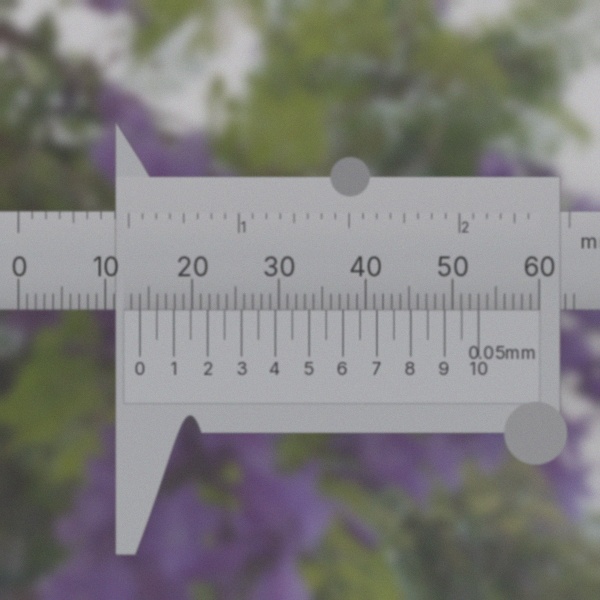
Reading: {"value": 14.0, "unit": "mm"}
